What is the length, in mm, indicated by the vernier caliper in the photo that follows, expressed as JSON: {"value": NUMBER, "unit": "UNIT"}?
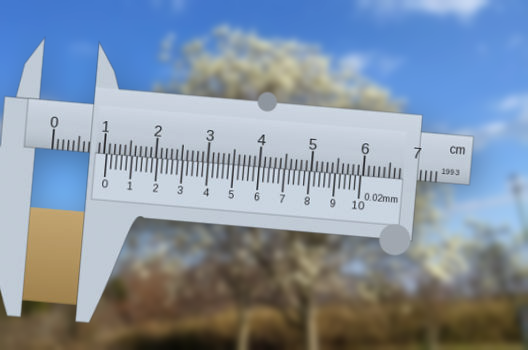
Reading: {"value": 10.5, "unit": "mm"}
